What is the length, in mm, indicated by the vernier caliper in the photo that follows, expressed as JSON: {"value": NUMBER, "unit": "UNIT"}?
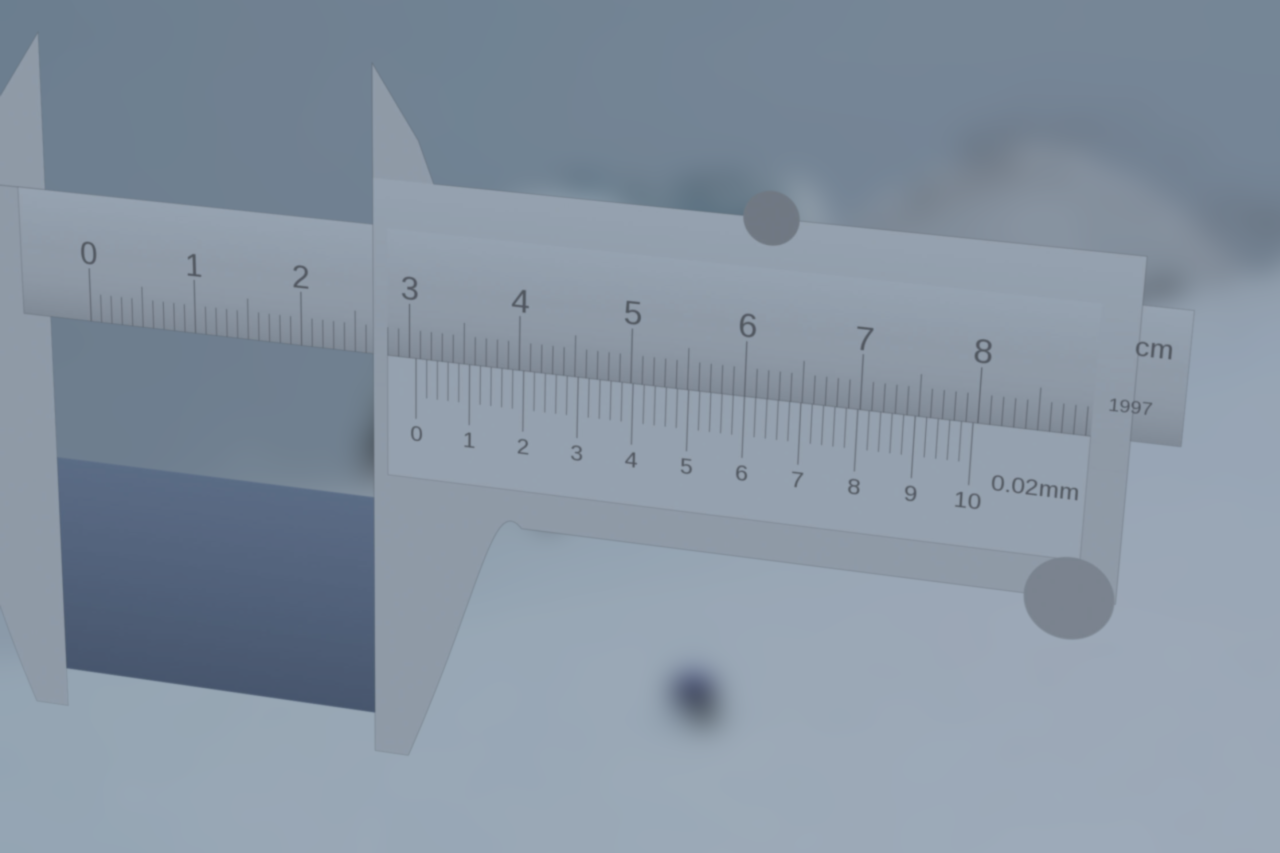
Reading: {"value": 30.6, "unit": "mm"}
